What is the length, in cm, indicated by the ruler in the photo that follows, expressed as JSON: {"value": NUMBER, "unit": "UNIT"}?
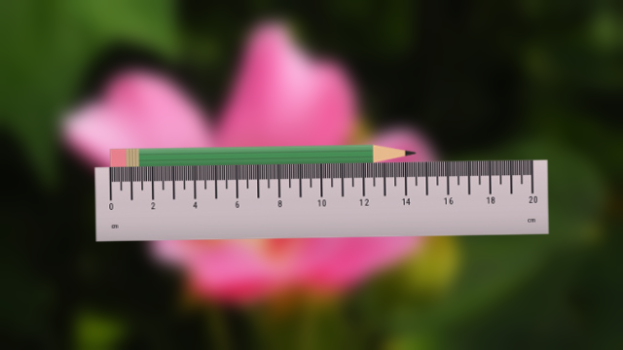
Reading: {"value": 14.5, "unit": "cm"}
